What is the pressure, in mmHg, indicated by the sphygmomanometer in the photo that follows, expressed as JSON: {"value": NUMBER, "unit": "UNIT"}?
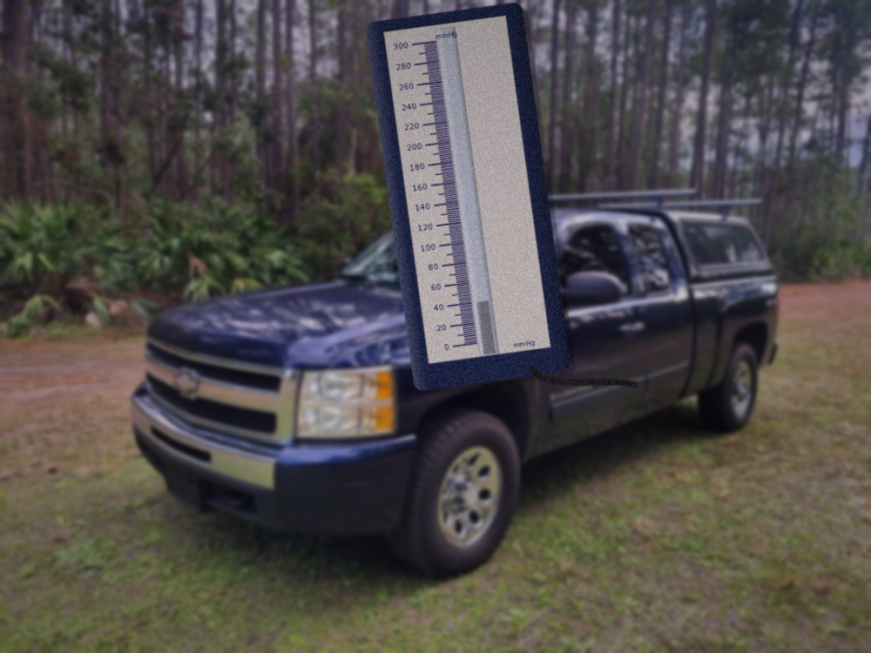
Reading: {"value": 40, "unit": "mmHg"}
